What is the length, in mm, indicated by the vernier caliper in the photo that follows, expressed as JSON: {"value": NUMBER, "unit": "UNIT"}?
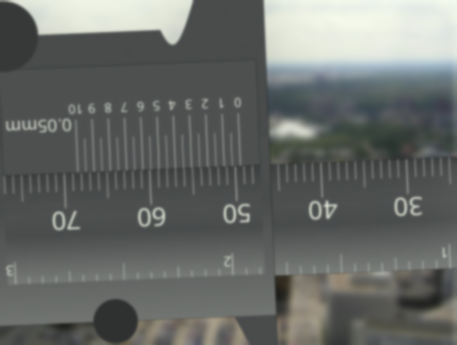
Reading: {"value": 49.4, "unit": "mm"}
